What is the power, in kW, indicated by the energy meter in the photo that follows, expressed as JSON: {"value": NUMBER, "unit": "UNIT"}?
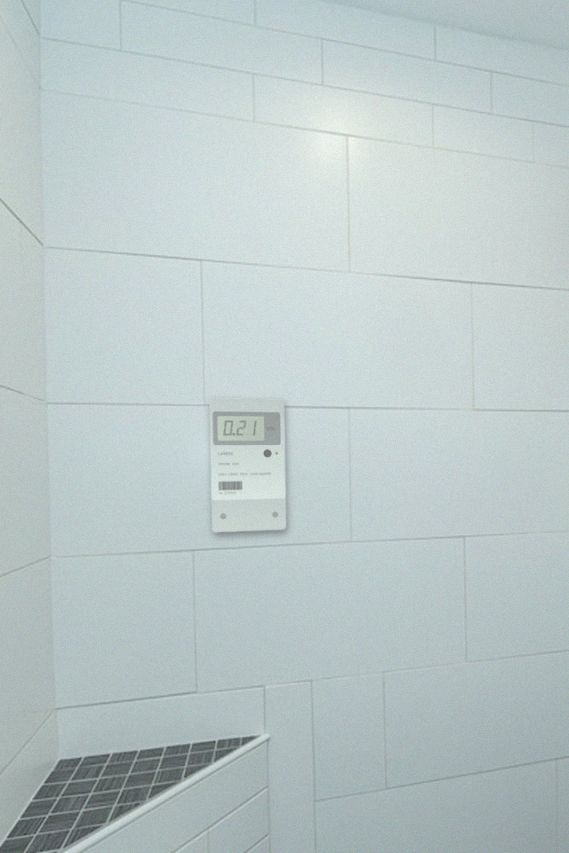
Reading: {"value": 0.21, "unit": "kW"}
